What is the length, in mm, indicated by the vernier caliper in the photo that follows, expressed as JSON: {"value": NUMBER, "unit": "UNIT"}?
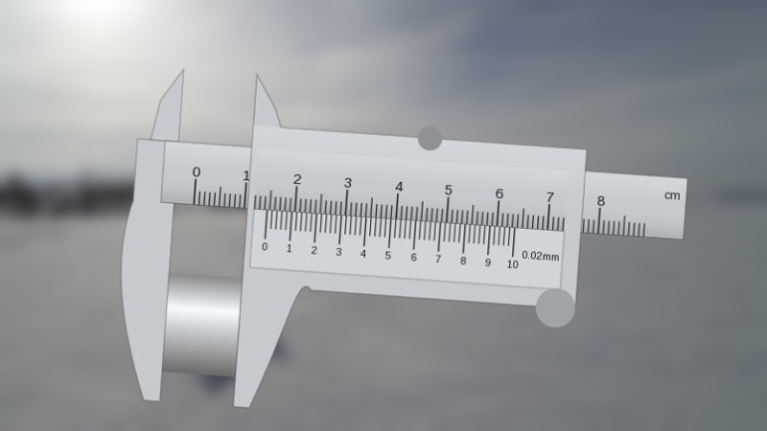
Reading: {"value": 14.5, "unit": "mm"}
